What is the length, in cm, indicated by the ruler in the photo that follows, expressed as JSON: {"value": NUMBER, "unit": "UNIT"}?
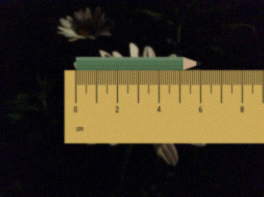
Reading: {"value": 6, "unit": "cm"}
